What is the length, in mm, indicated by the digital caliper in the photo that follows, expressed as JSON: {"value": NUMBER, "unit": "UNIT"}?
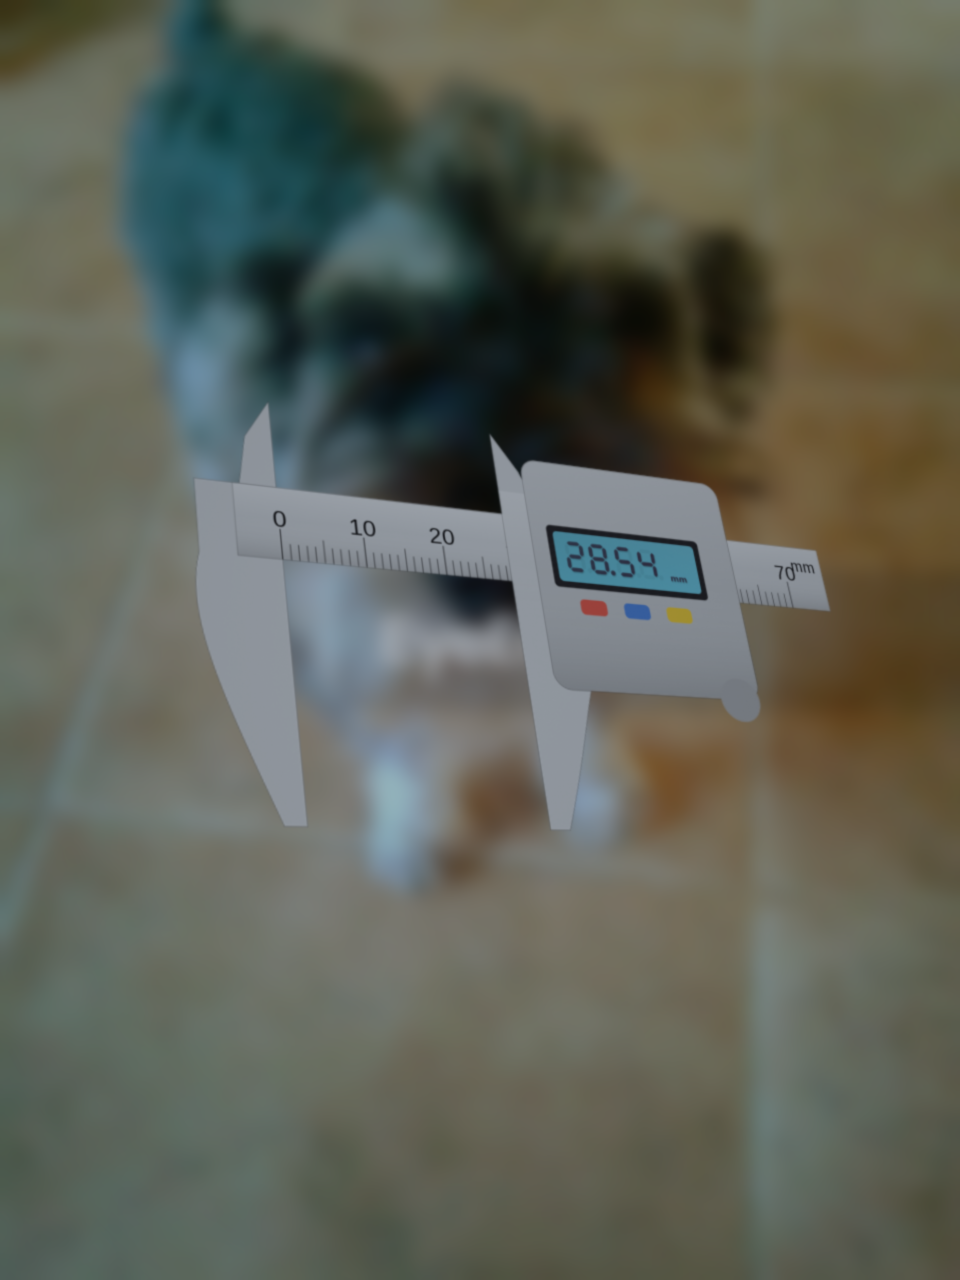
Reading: {"value": 28.54, "unit": "mm"}
